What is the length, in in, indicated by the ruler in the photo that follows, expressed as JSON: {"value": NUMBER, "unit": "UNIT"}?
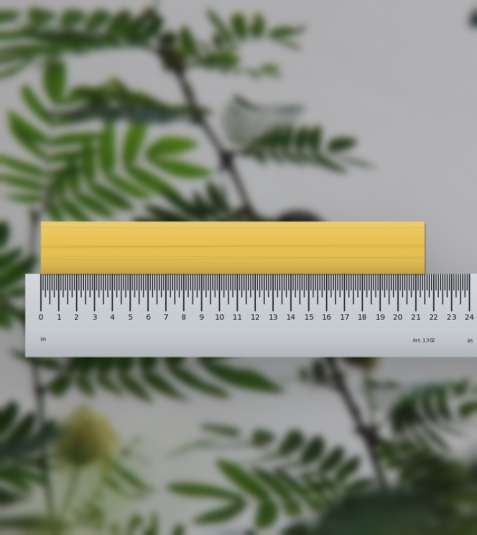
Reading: {"value": 21.5, "unit": "in"}
